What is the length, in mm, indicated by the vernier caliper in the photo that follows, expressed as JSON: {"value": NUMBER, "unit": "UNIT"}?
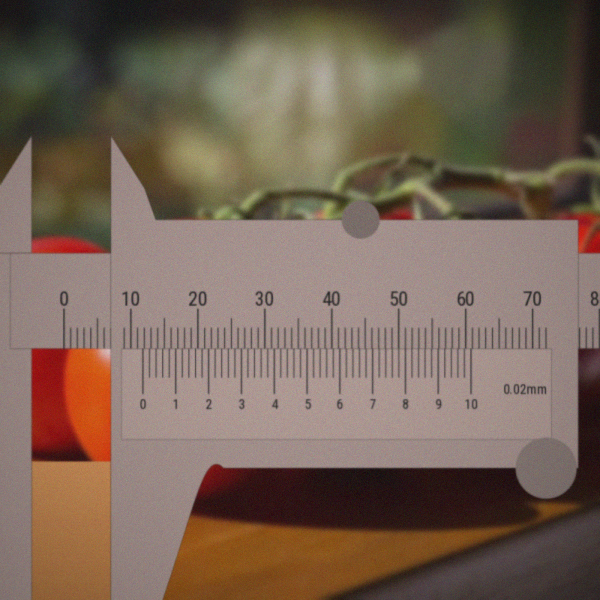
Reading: {"value": 11.8, "unit": "mm"}
